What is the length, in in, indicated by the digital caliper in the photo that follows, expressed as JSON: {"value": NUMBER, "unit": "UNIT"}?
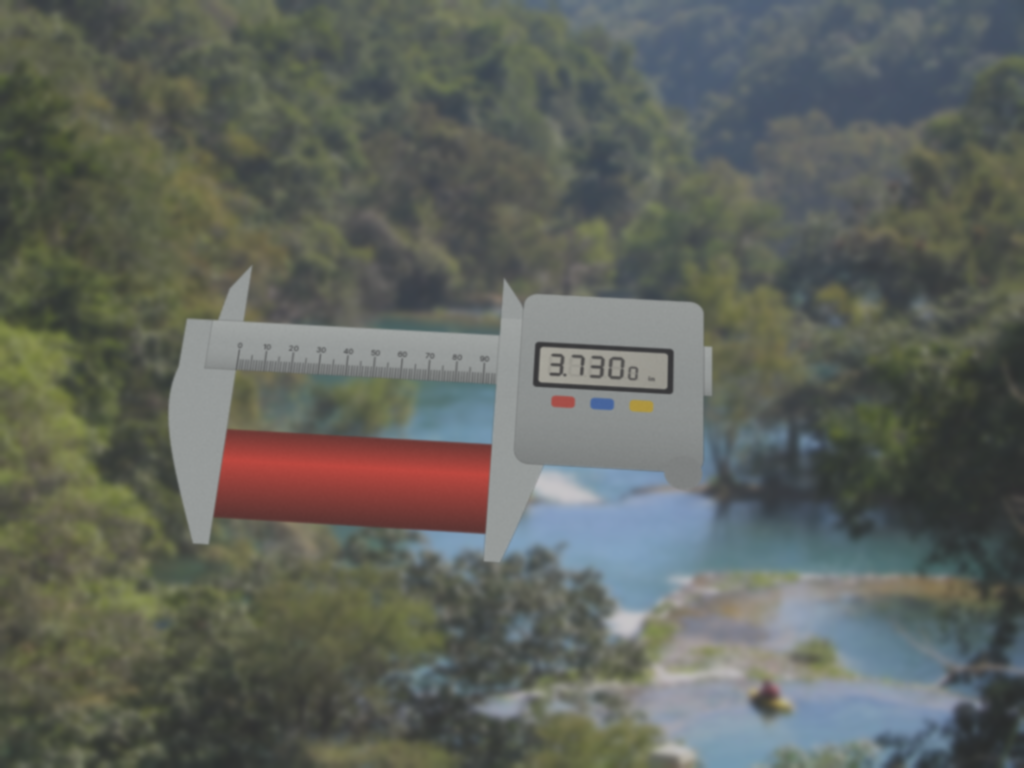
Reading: {"value": 3.7300, "unit": "in"}
